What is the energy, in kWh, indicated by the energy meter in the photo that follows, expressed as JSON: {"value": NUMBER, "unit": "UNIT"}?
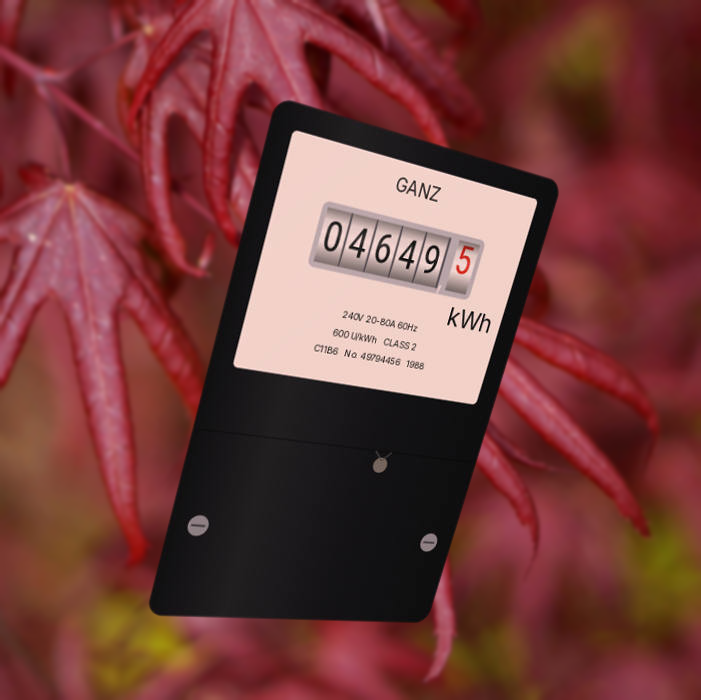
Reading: {"value": 4649.5, "unit": "kWh"}
